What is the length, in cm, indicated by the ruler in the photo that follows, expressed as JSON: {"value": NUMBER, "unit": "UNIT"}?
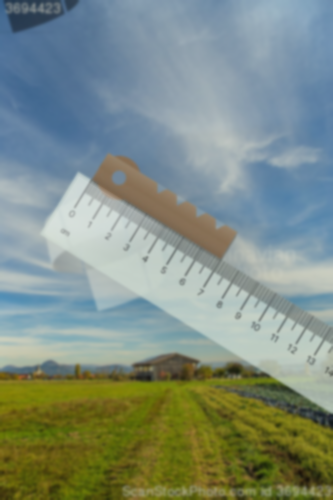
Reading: {"value": 7, "unit": "cm"}
